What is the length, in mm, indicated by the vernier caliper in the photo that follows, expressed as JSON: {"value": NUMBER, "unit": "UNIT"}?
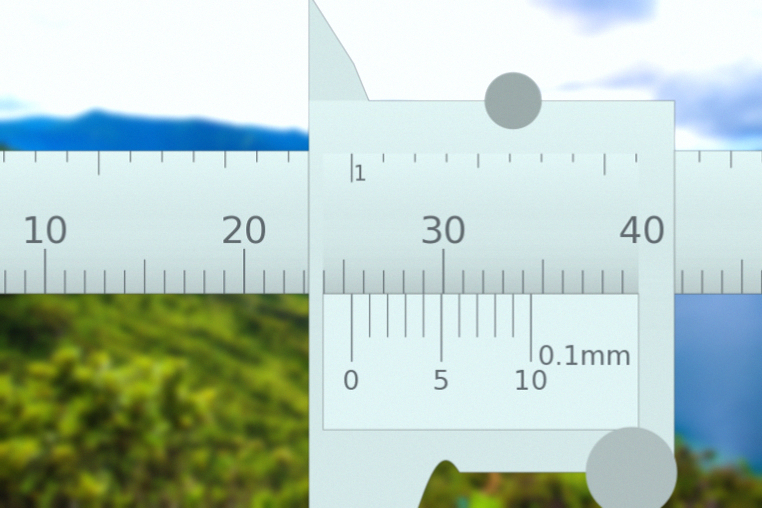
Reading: {"value": 25.4, "unit": "mm"}
